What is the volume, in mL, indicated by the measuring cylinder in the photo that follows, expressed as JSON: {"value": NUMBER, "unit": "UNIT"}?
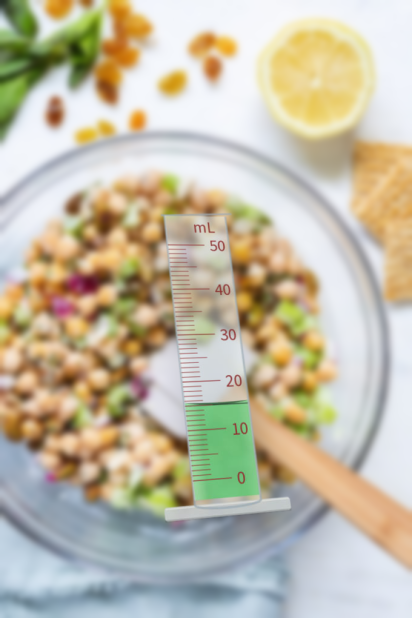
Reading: {"value": 15, "unit": "mL"}
